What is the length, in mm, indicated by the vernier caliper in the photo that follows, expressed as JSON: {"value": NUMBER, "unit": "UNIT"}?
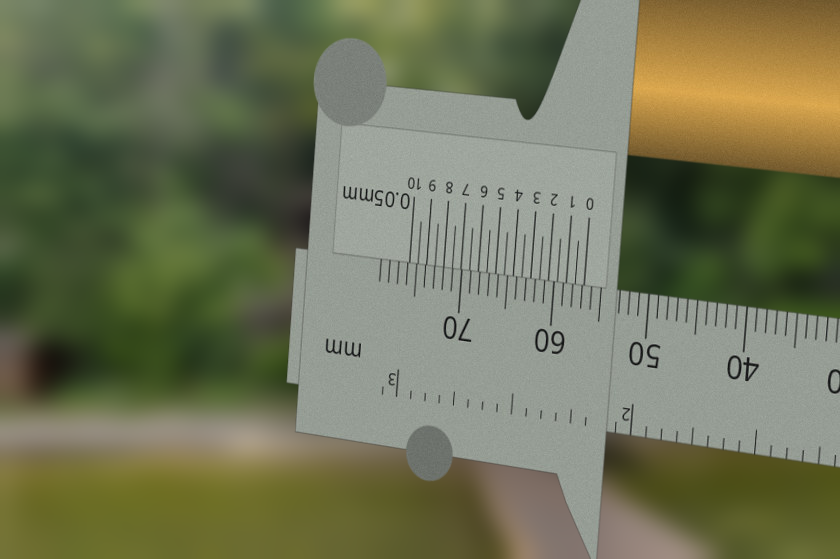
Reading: {"value": 56.8, "unit": "mm"}
